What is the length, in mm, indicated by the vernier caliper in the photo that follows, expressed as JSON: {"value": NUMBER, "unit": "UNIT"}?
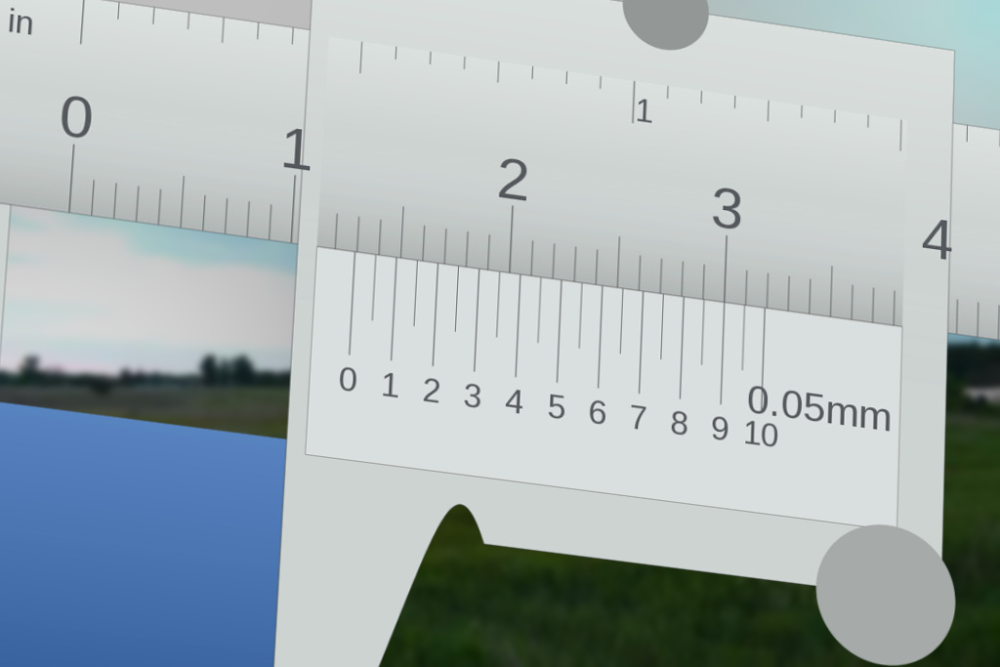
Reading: {"value": 12.9, "unit": "mm"}
